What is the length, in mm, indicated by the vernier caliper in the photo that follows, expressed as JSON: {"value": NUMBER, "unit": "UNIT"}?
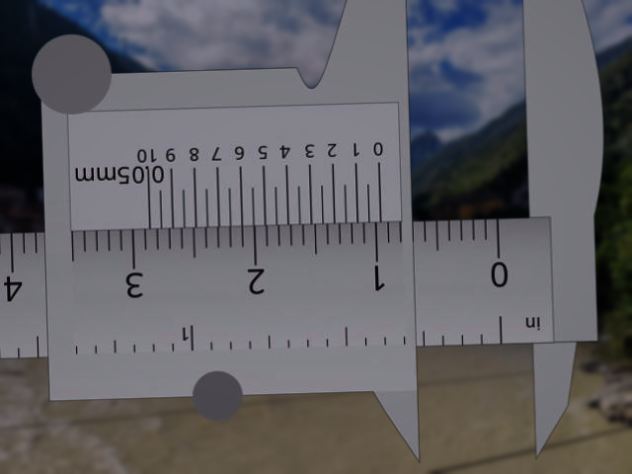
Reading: {"value": 9.6, "unit": "mm"}
